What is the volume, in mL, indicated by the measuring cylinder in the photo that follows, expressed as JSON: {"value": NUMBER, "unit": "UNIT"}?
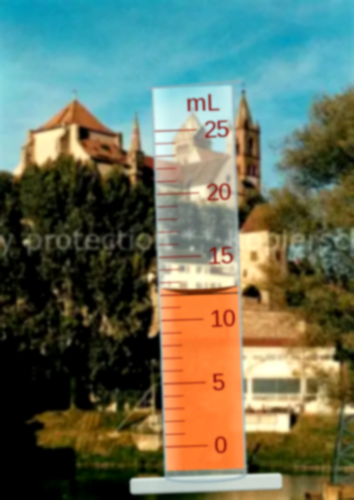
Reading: {"value": 12, "unit": "mL"}
